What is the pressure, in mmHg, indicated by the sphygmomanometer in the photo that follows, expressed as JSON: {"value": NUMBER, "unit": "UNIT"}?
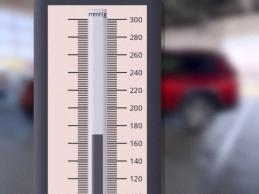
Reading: {"value": 170, "unit": "mmHg"}
